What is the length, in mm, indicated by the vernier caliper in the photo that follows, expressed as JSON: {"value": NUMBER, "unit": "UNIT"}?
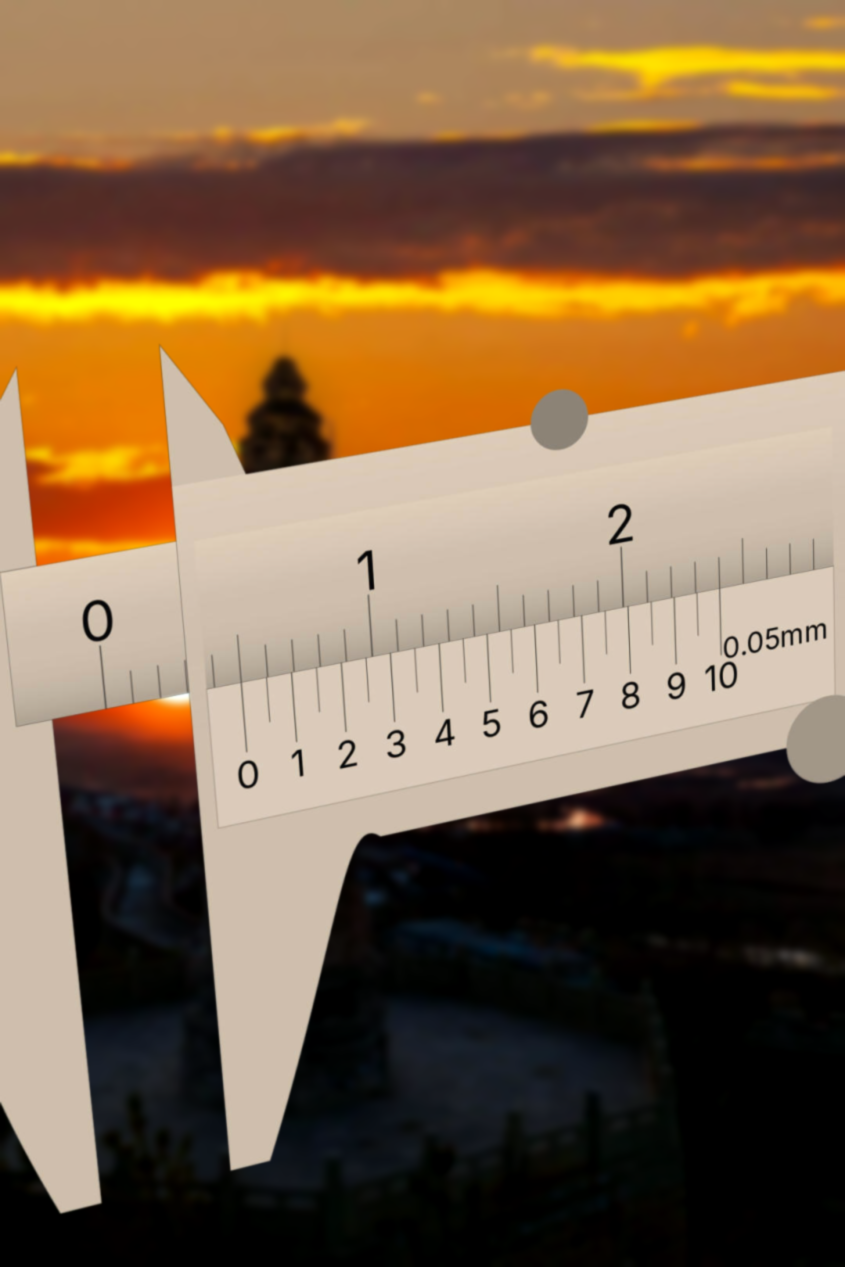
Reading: {"value": 5.0, "unit": "mm"}
